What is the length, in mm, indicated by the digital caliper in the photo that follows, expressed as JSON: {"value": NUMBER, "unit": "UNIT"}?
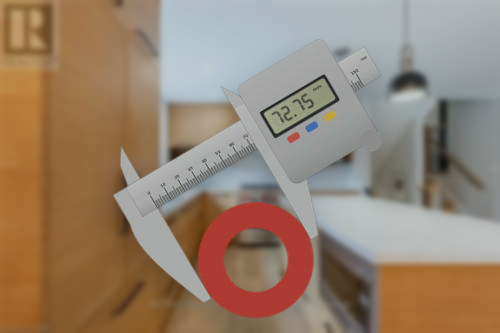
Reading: {"value": 72.75, "unit": "mm"}
